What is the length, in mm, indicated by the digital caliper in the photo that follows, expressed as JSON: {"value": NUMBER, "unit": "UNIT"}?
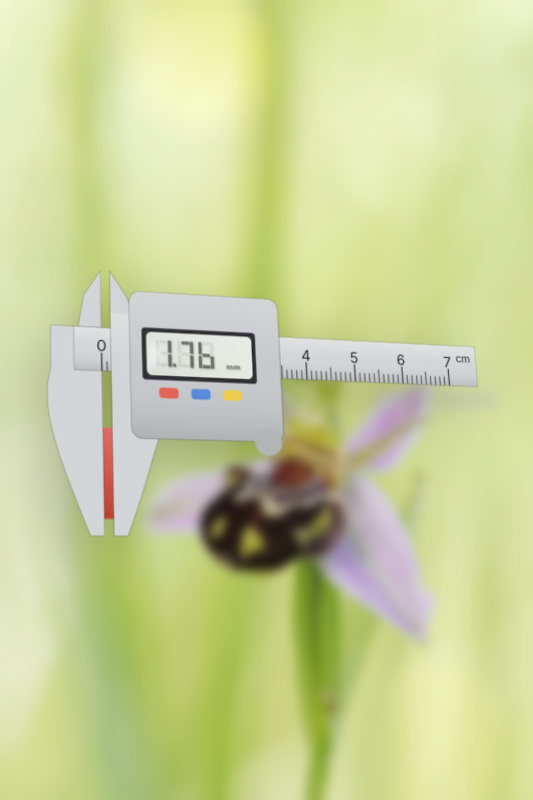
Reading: {"value": 1.76, "unit": "mm"}
